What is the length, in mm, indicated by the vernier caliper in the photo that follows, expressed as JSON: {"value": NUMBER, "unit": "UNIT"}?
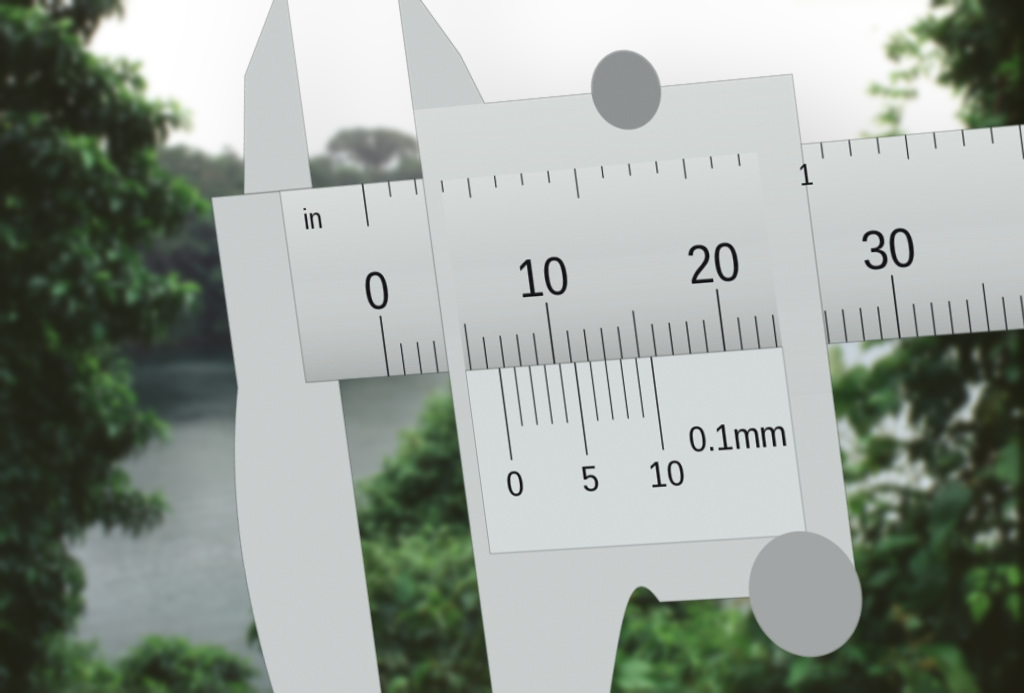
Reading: {"value": 6.7, "unit": "mm"}
